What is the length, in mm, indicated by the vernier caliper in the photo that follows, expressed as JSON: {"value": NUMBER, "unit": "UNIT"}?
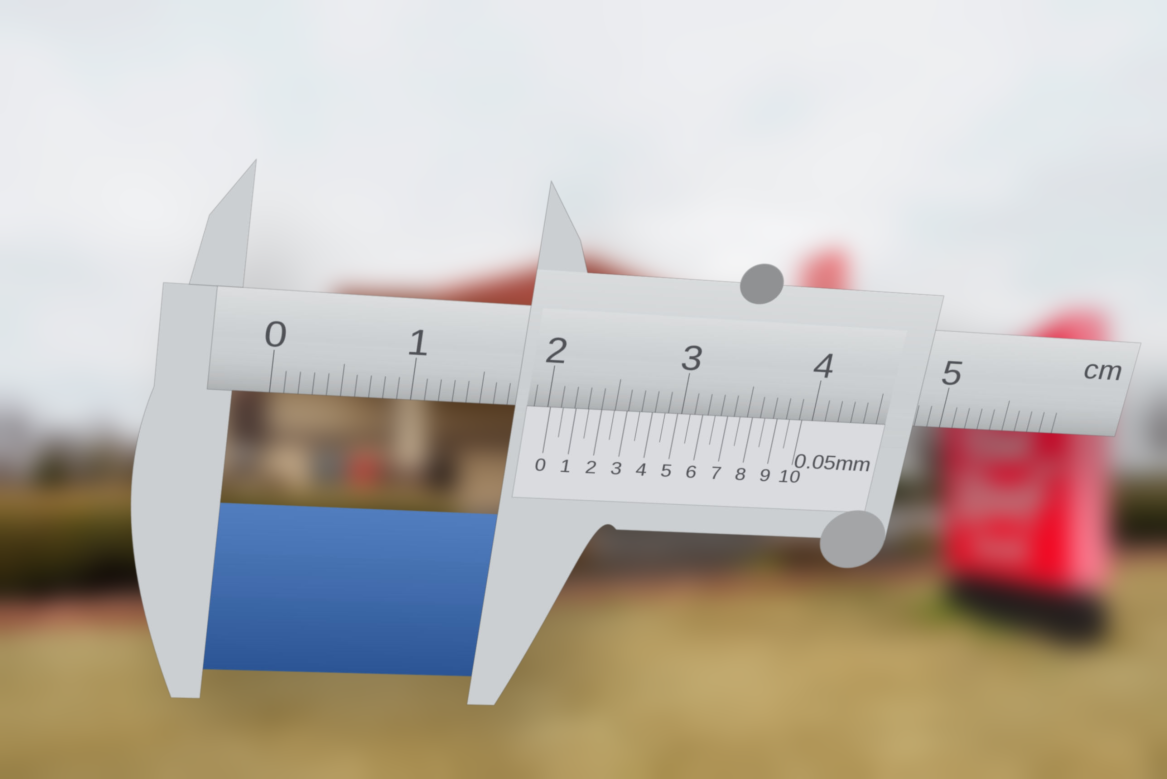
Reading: {"value": 20.2, "unit": "mm"}
